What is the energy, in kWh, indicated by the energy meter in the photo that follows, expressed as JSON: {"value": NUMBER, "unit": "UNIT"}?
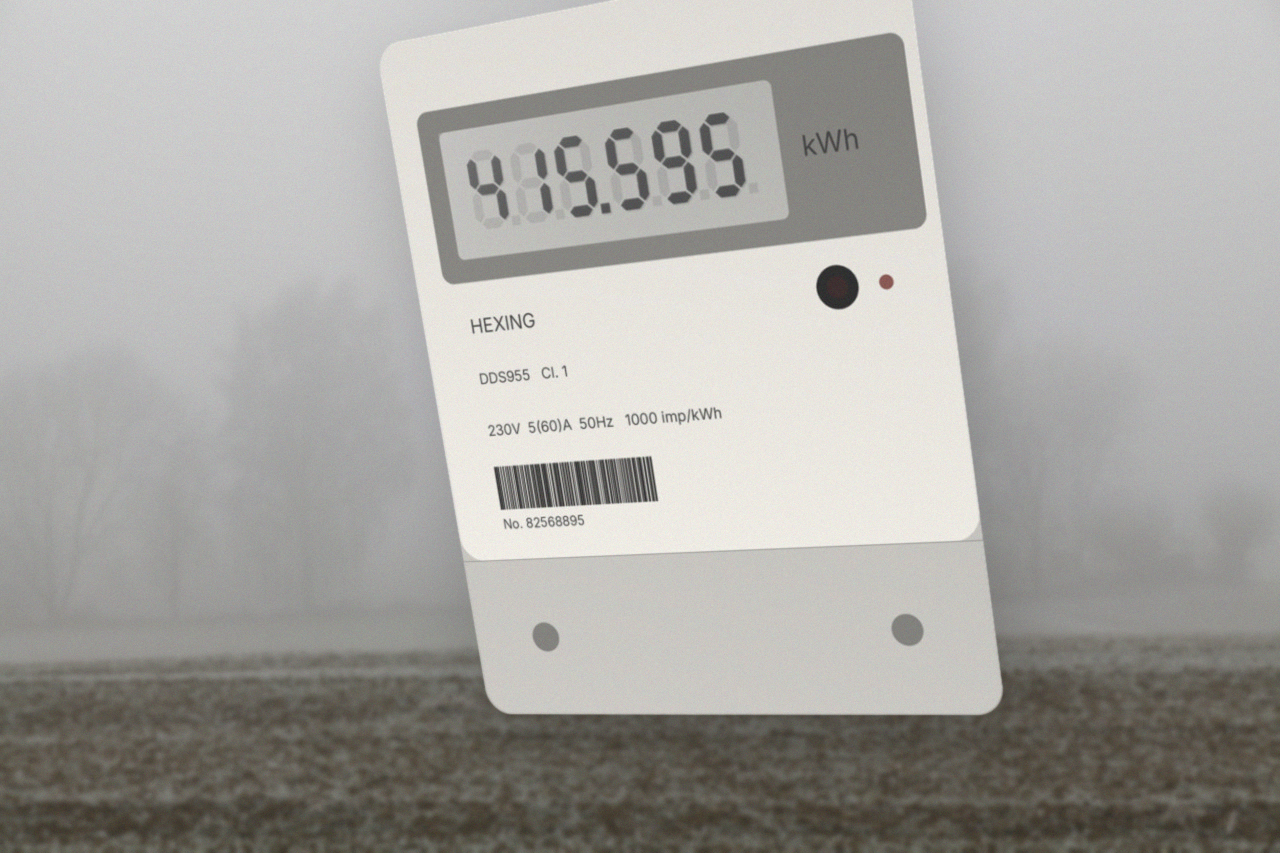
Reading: {"value": 415.595, "unit": "kWh"}
